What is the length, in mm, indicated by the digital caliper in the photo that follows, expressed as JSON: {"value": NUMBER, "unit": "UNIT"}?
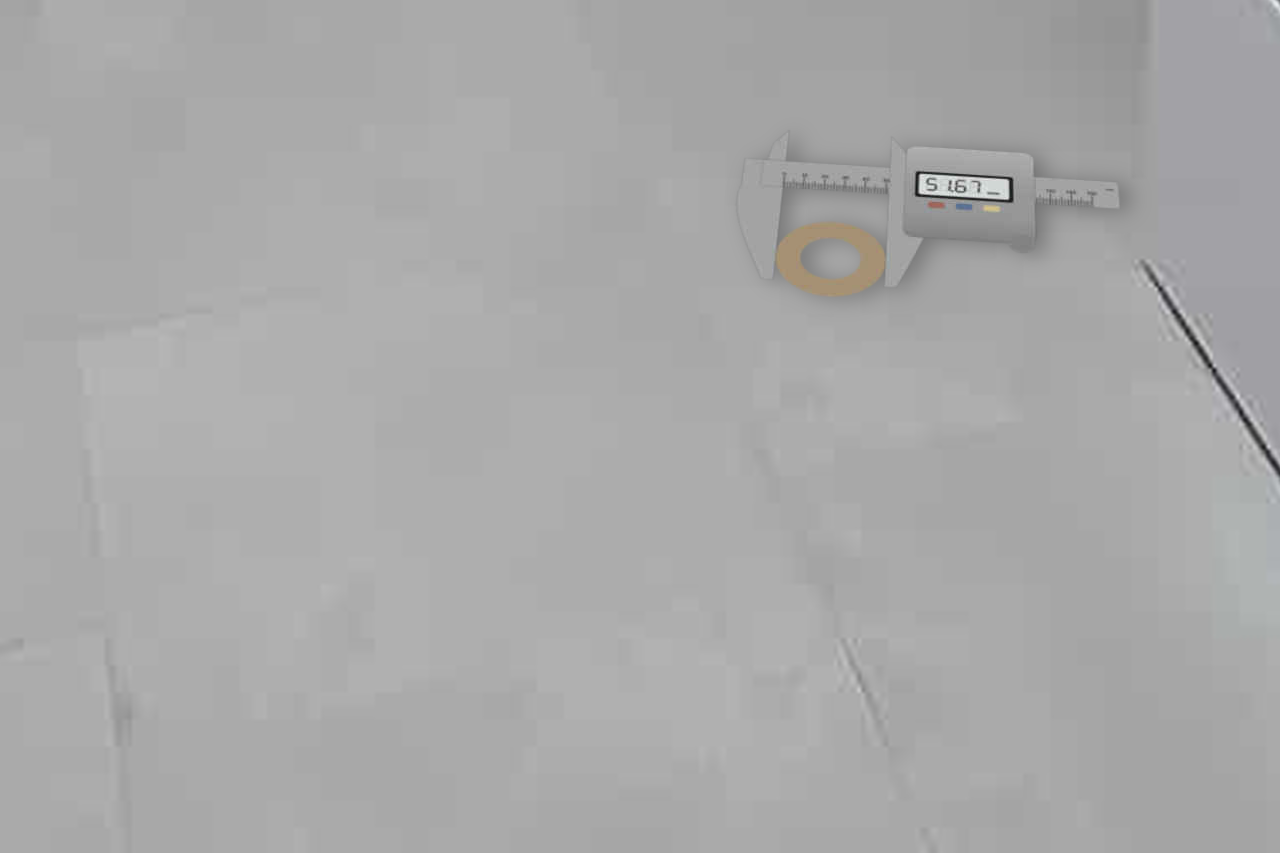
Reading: {"value": 51.67, "unit": "mm"}
